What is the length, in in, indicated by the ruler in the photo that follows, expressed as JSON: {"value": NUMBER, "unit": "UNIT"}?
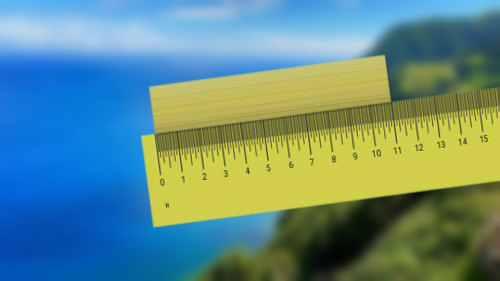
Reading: {"value": 11, "unit": "in"}
